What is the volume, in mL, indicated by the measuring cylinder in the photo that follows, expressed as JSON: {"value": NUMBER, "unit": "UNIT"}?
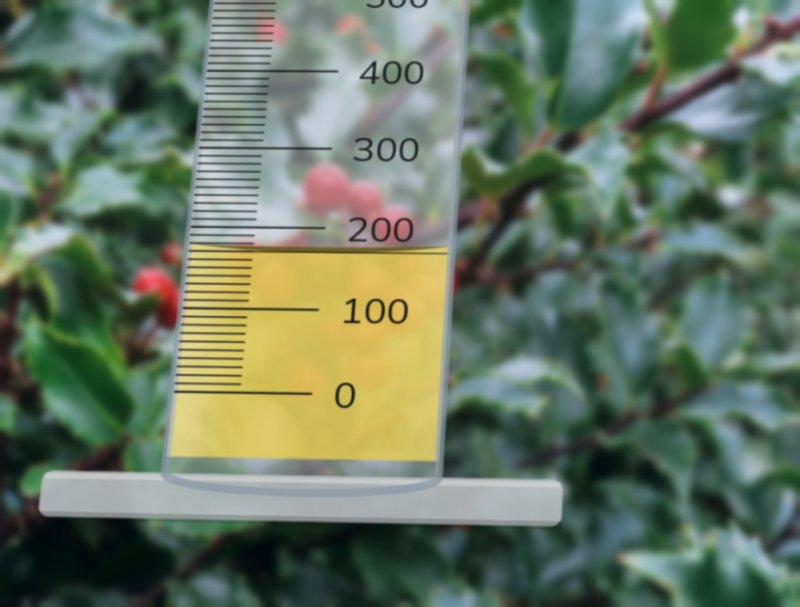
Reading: {"value": 170, "unit": "mL"}
